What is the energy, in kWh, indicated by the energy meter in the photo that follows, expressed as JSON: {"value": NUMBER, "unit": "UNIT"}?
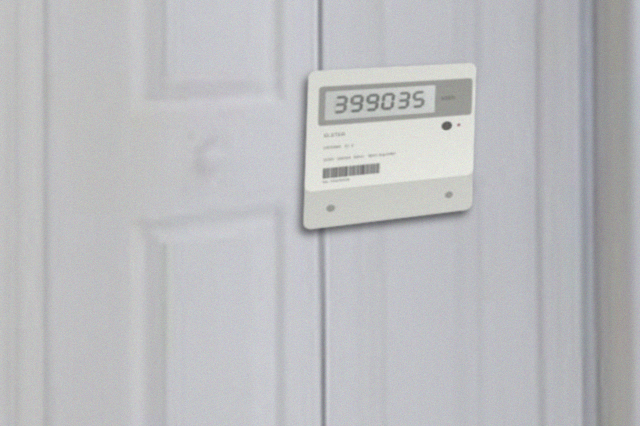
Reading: {"value": 399035, "unit": "kWh"}
